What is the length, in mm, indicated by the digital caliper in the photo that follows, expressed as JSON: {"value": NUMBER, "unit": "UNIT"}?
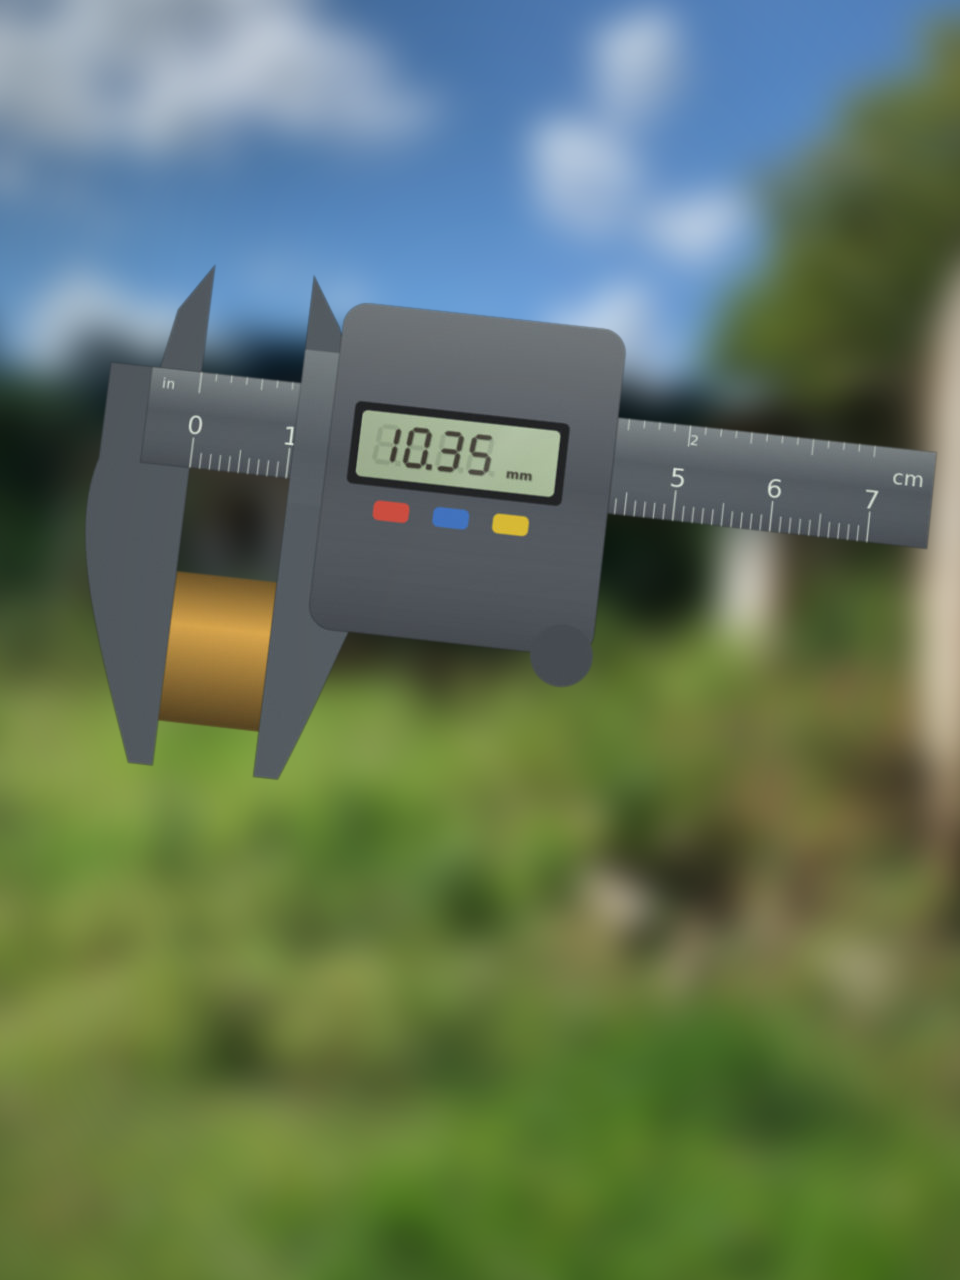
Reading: {"value": 10.35, "unit": "mm"}
